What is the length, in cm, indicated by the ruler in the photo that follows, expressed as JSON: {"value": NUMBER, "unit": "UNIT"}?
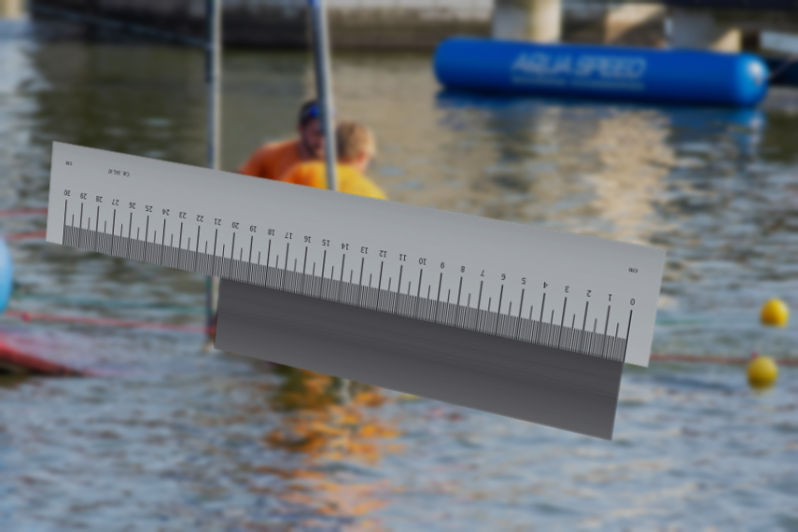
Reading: {"value": 20.5, "unit": "cm"}
